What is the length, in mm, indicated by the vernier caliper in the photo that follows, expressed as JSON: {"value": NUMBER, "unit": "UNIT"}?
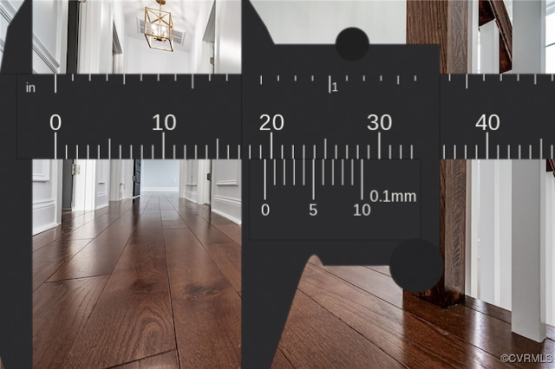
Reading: {"value": 19.4, "unit": "mm"}
